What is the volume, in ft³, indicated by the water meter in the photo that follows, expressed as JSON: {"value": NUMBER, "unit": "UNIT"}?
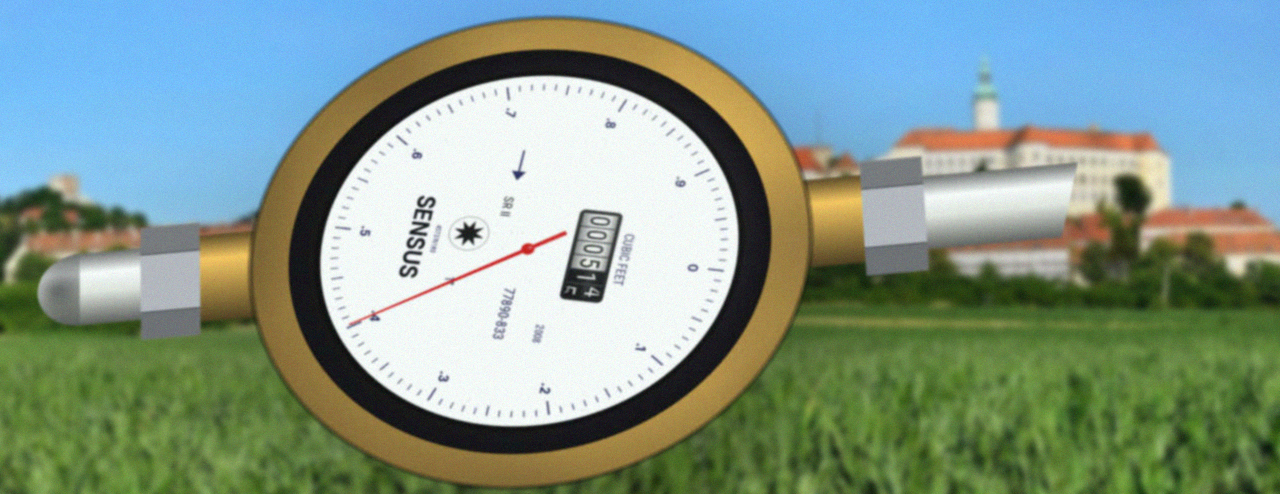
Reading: {"value": 514.40, "unit": "ft³"}
